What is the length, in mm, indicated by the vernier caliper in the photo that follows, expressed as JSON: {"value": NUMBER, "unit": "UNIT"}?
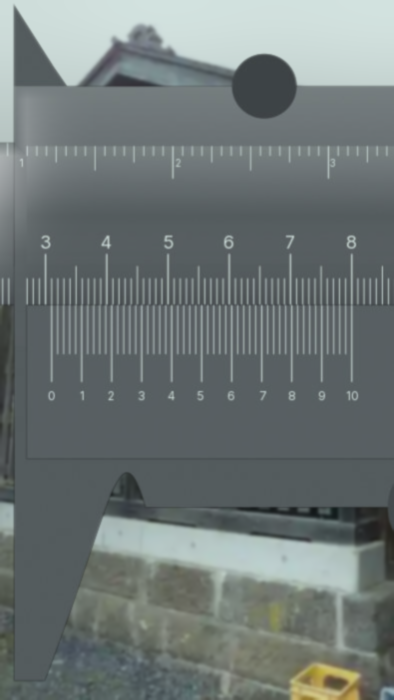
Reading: {"value": 31.0, "unit": "mm"}
